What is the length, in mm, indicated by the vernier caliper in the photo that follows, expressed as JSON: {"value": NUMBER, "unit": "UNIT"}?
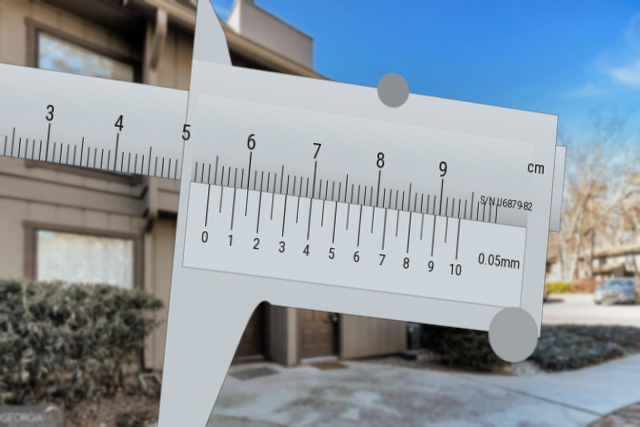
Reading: {"value": 54.2, "unit": "mm"}
